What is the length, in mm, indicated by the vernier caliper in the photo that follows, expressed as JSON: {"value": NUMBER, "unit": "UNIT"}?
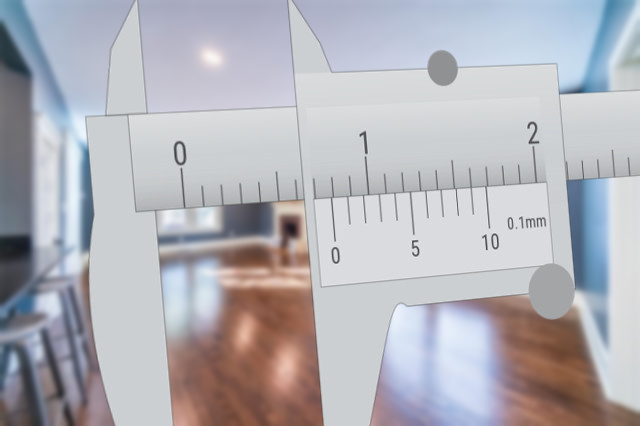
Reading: {"value": 7.9, "unit": "mm"}
